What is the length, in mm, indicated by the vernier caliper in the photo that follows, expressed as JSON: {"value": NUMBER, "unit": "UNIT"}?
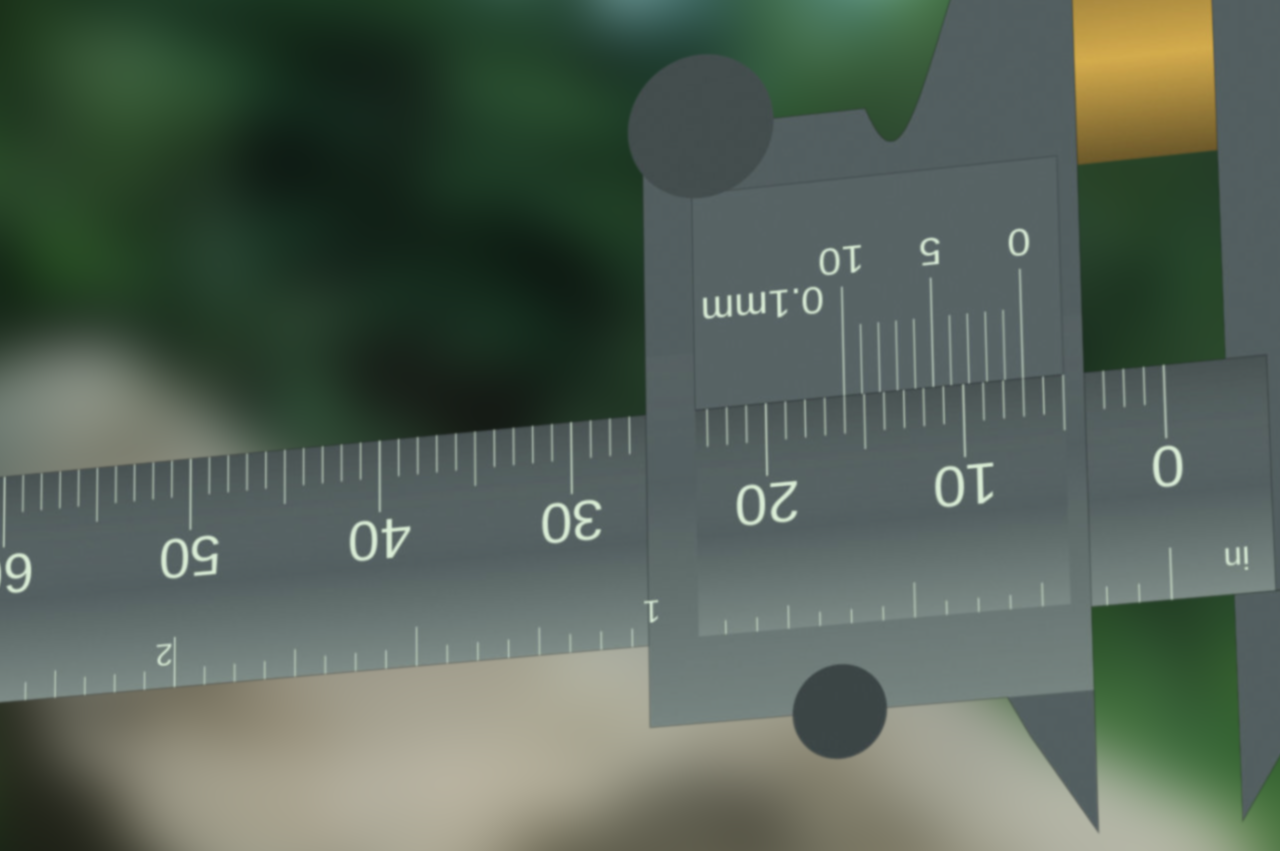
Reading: {"value": 7.0, "unit": "mm"}
